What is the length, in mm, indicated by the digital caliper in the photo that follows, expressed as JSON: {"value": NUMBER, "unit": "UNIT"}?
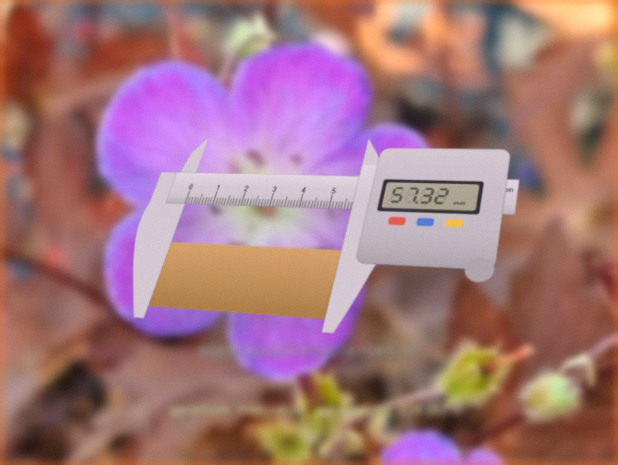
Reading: {"value": 57.32, "unit": "mm"}
